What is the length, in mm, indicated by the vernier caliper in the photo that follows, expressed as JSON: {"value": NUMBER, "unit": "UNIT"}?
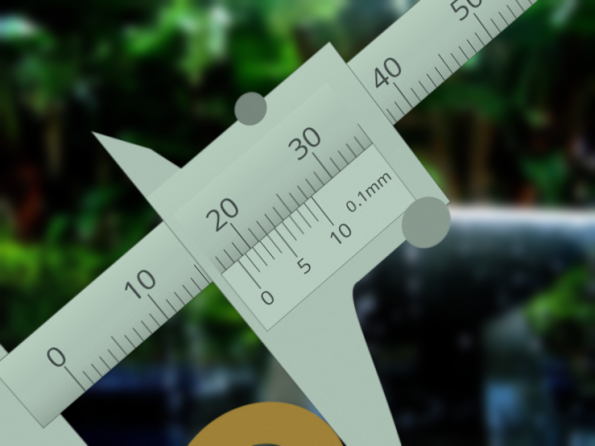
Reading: {"value": 18.4, "unit": "mm"}
